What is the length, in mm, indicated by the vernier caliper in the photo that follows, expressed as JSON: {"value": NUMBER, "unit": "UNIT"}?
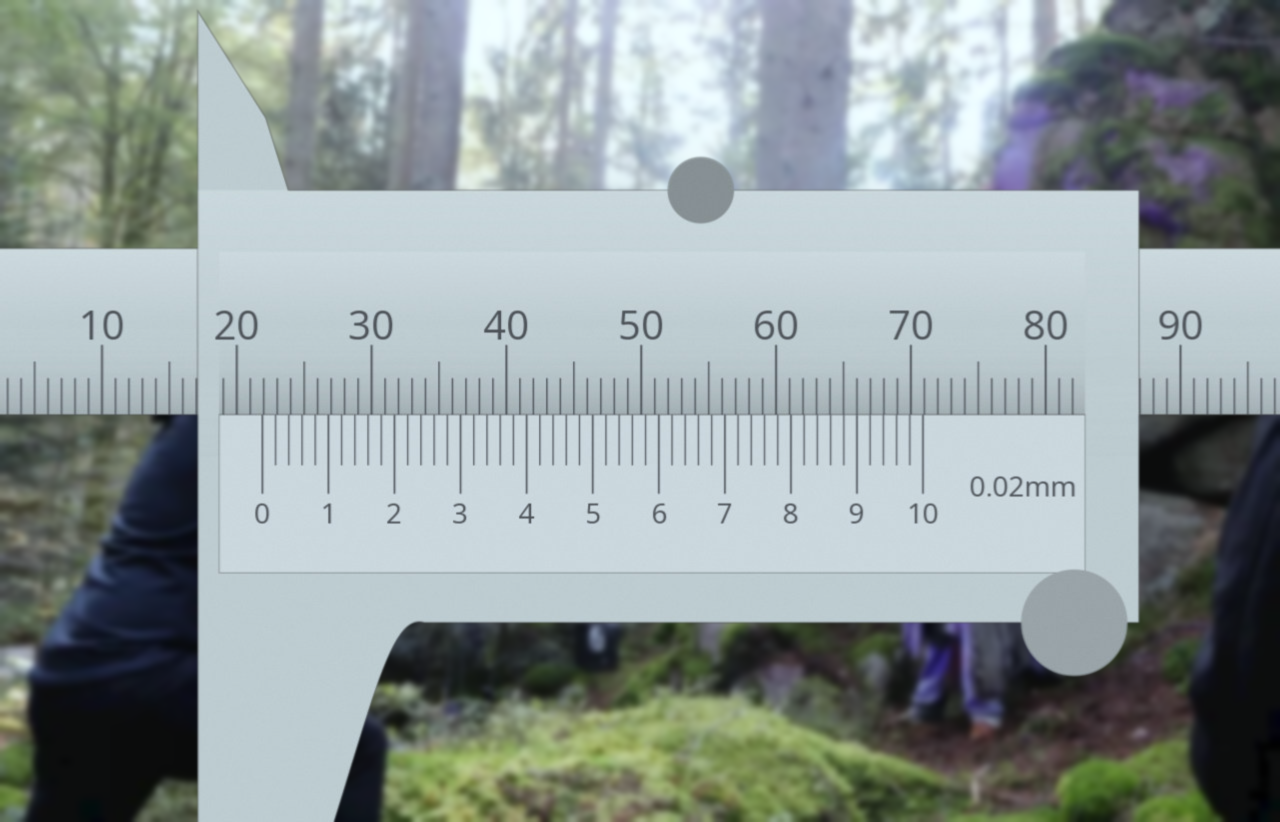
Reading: {"value": 21.9, "unit": "mm"}
